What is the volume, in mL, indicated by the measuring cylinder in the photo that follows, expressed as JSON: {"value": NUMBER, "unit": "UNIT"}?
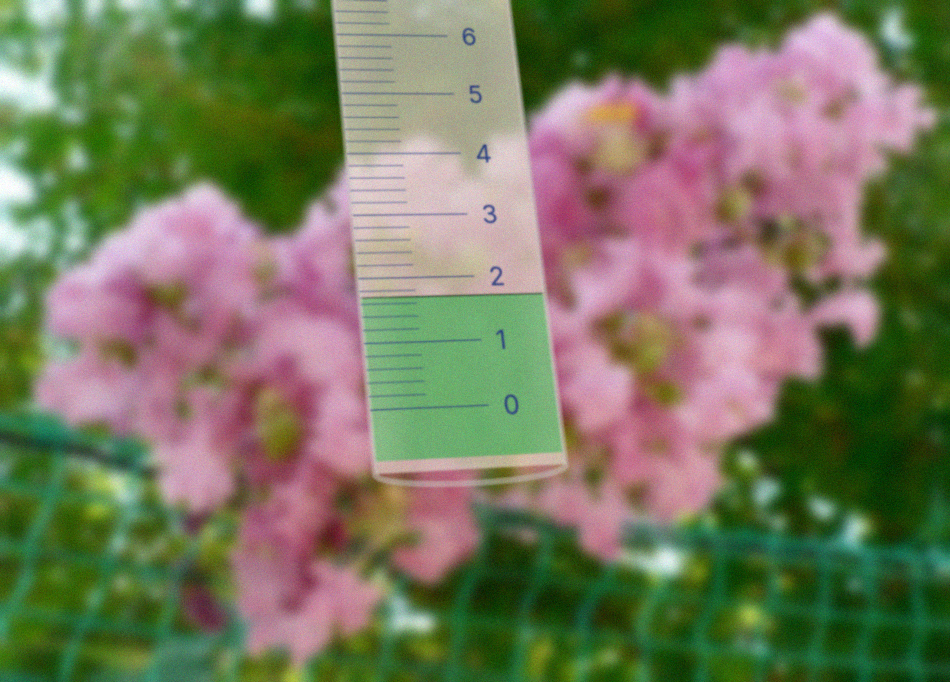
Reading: {"value": 1.7, "unit": "mL"}
